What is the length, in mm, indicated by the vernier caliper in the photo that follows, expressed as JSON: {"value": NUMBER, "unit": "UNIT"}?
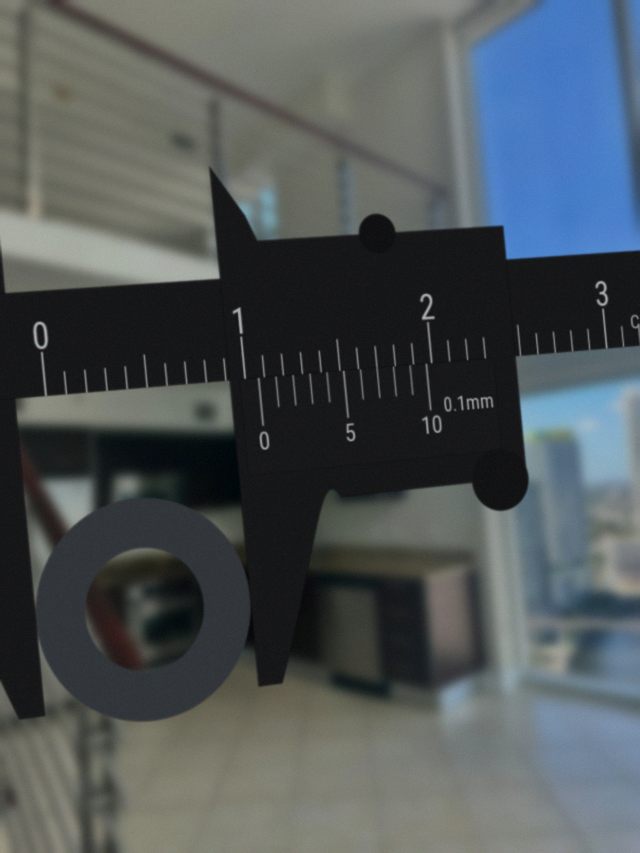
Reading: {"value": 10.7, "unit": "mm"}
